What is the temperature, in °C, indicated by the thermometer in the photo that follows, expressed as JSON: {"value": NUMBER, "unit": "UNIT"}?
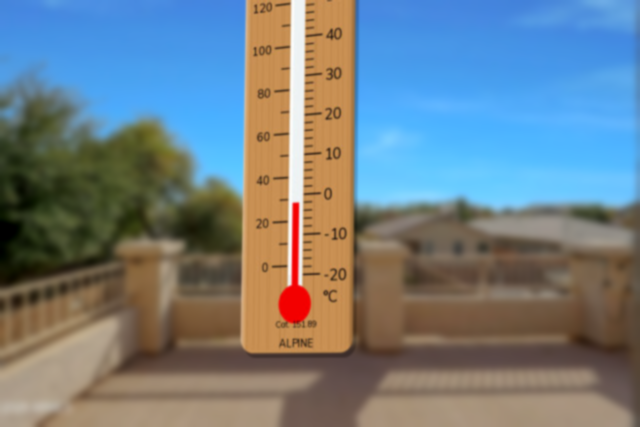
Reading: {"value": -2, "unit": "°C"}
